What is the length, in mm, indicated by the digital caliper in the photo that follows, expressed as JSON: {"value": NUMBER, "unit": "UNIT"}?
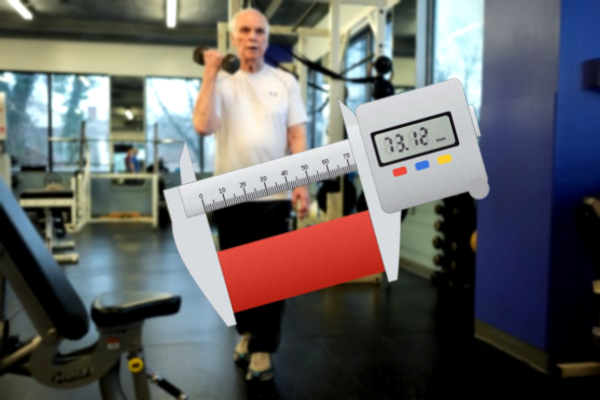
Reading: {"value": 73.12, "unit": "mm"}
